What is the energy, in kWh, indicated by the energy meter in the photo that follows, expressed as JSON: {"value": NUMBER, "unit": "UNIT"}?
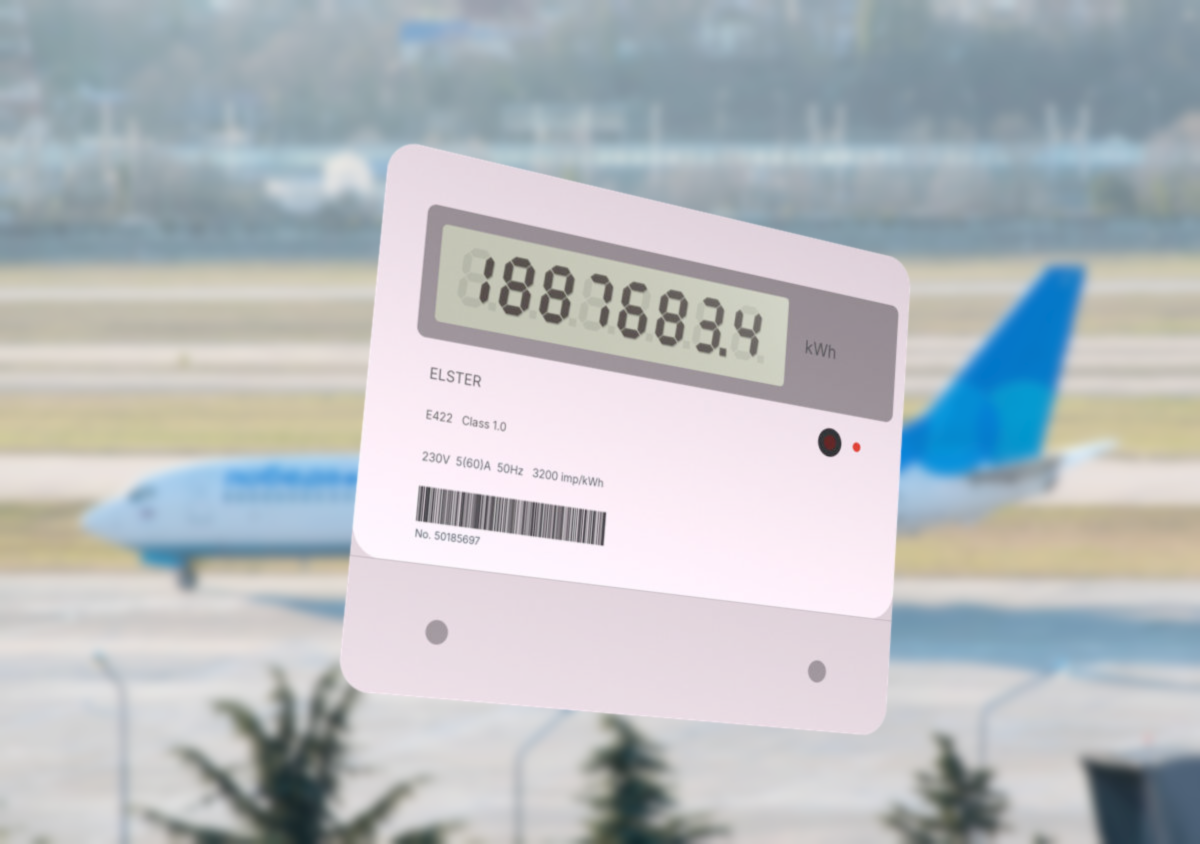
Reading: {"value": 1887683.4, "unit": "kWh"}
